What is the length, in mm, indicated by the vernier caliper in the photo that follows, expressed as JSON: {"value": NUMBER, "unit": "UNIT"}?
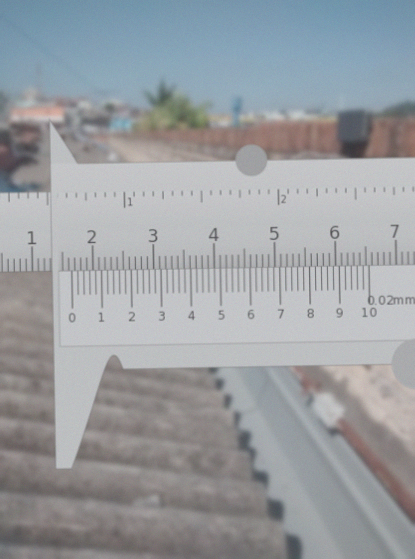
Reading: {"value": 16.5, "unit": "mm"}
